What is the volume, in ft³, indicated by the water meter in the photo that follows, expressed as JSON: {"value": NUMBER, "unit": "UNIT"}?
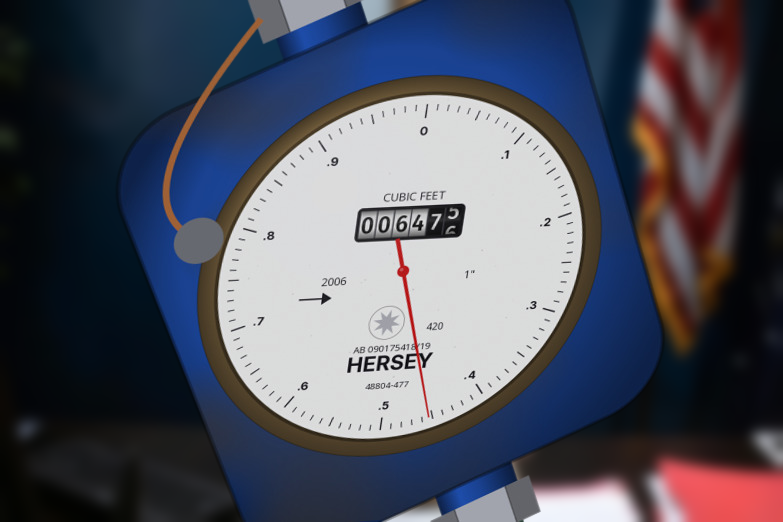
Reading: {"value": 6475.45, "unit": "ft³"}
